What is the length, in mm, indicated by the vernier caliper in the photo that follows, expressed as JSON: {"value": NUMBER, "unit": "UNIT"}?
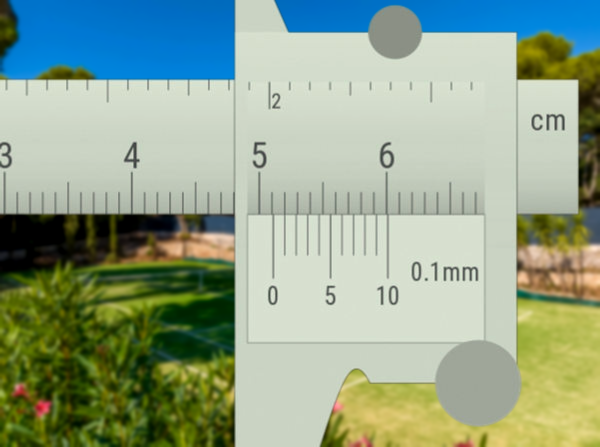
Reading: {"value": 51.1, "unit": "mm"}
